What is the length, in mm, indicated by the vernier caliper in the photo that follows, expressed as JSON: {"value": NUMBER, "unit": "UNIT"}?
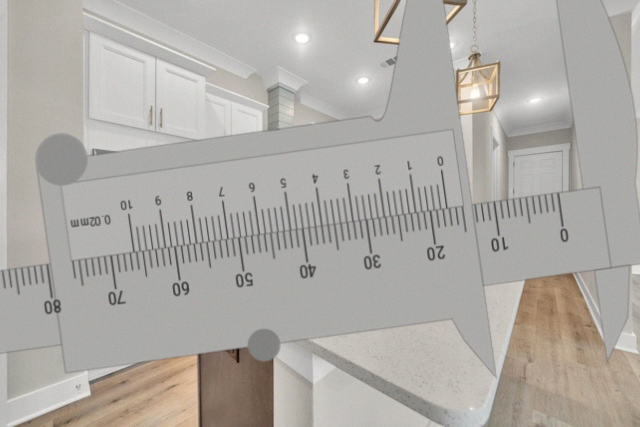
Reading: {"value": 17.4, "unit": "mm"}
